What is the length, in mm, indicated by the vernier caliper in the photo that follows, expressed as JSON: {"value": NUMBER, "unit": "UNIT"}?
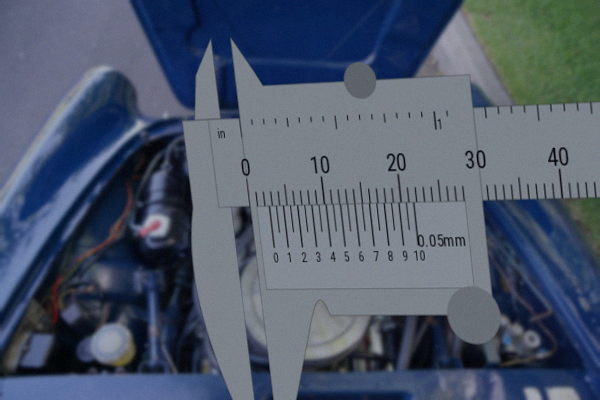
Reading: {"value": 2.6, "unit": "mm"}
